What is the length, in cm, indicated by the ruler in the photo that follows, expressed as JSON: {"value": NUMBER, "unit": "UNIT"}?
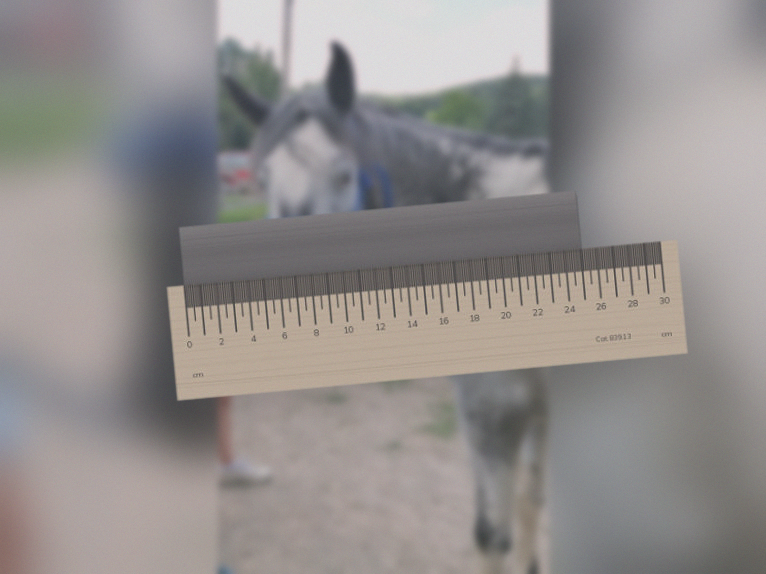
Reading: {"value": 25, "unit": "cm"}
